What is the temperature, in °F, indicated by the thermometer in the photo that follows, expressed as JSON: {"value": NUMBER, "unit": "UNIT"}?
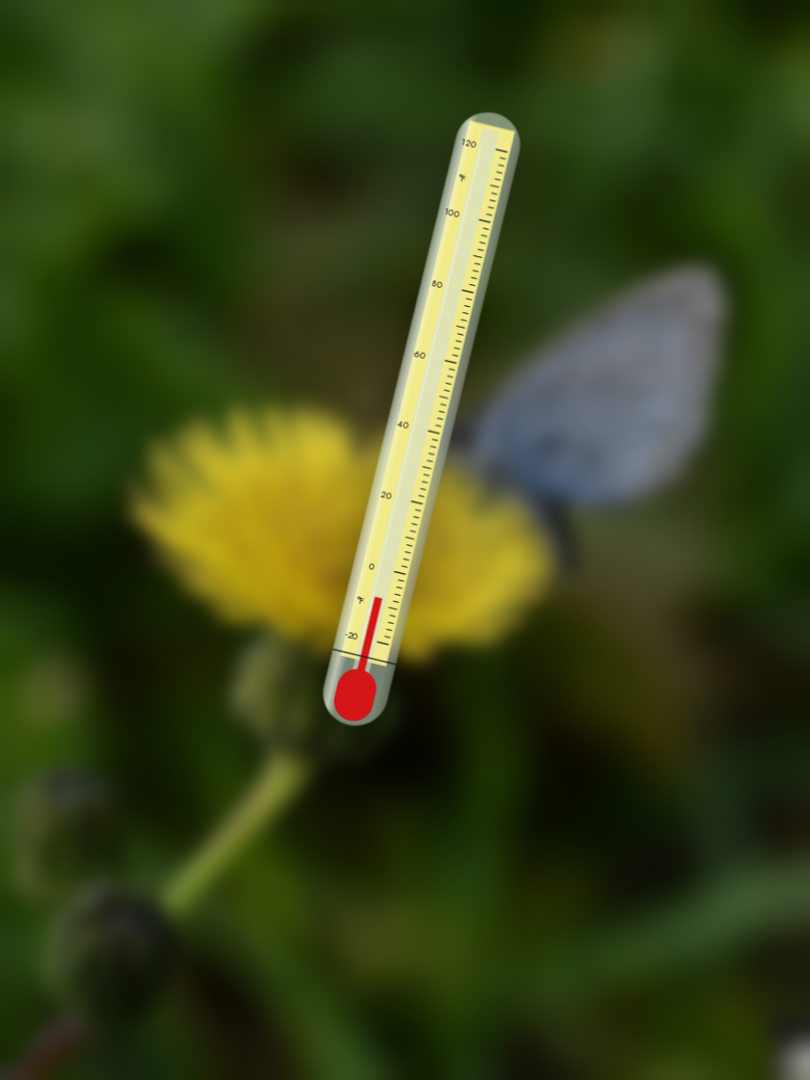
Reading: {"value": -8, "unit": "°F"}
